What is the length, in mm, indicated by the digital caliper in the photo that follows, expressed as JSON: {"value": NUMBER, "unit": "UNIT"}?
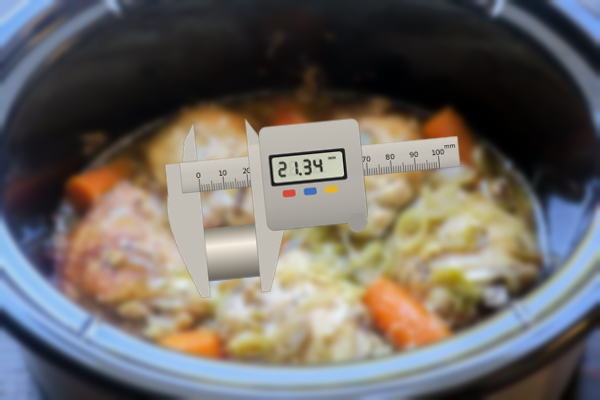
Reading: {"value": 21.34, "unit": "mm"}
